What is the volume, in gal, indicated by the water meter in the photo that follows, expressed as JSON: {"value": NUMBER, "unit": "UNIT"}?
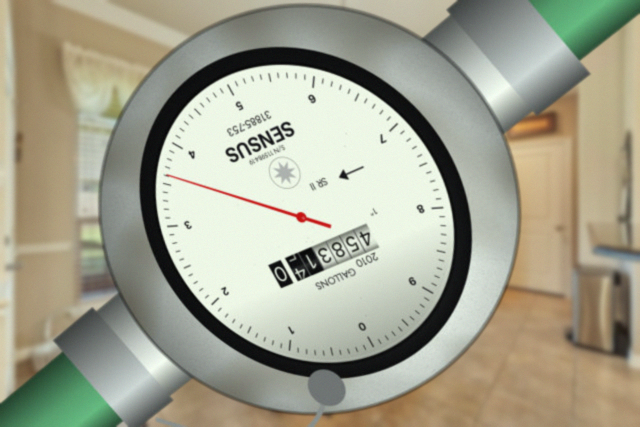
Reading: {"value": 4583143.6, "unit": "gal"}
